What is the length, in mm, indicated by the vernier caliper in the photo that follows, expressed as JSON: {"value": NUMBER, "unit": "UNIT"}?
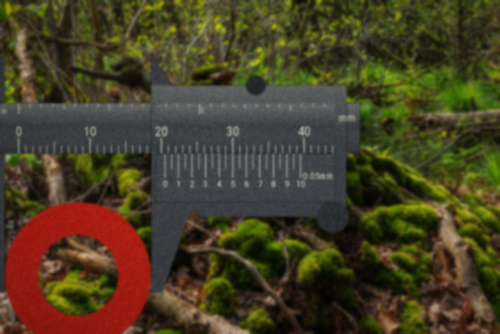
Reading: {"value": 20.5, "unit": "mm"}
